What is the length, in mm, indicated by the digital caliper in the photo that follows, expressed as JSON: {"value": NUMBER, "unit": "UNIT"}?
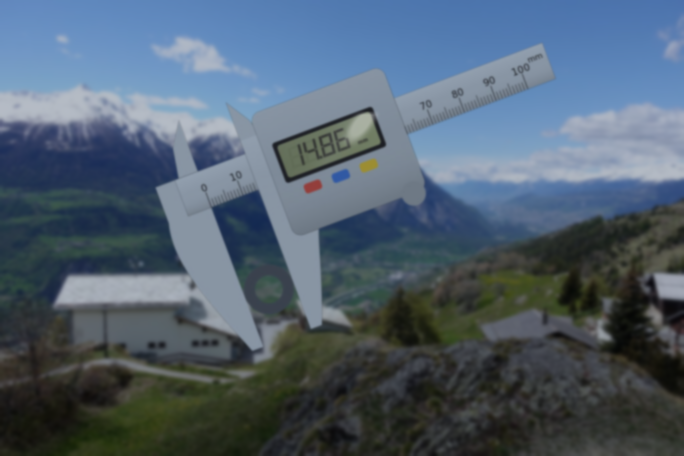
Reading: {"value": 14.86, "unit": "mm"}
